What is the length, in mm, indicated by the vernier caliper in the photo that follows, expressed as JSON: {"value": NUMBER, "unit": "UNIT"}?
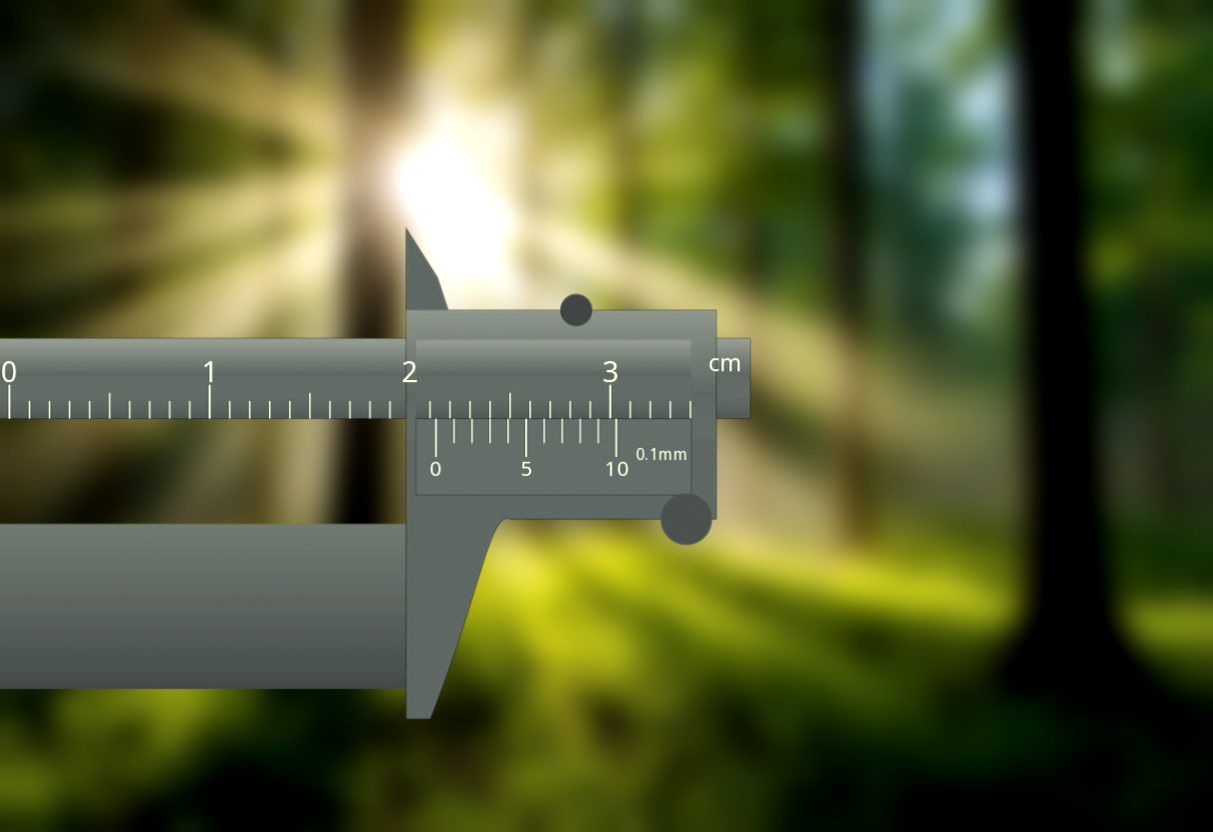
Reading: {"value": 21.3, "unit": "mm"}
